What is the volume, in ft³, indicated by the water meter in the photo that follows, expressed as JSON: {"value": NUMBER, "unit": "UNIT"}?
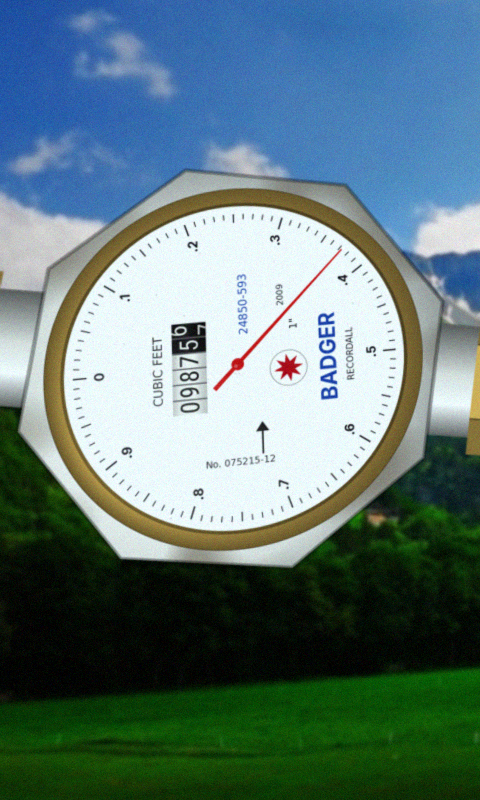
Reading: {"value": 98756.37, "unit": "ft³"}
